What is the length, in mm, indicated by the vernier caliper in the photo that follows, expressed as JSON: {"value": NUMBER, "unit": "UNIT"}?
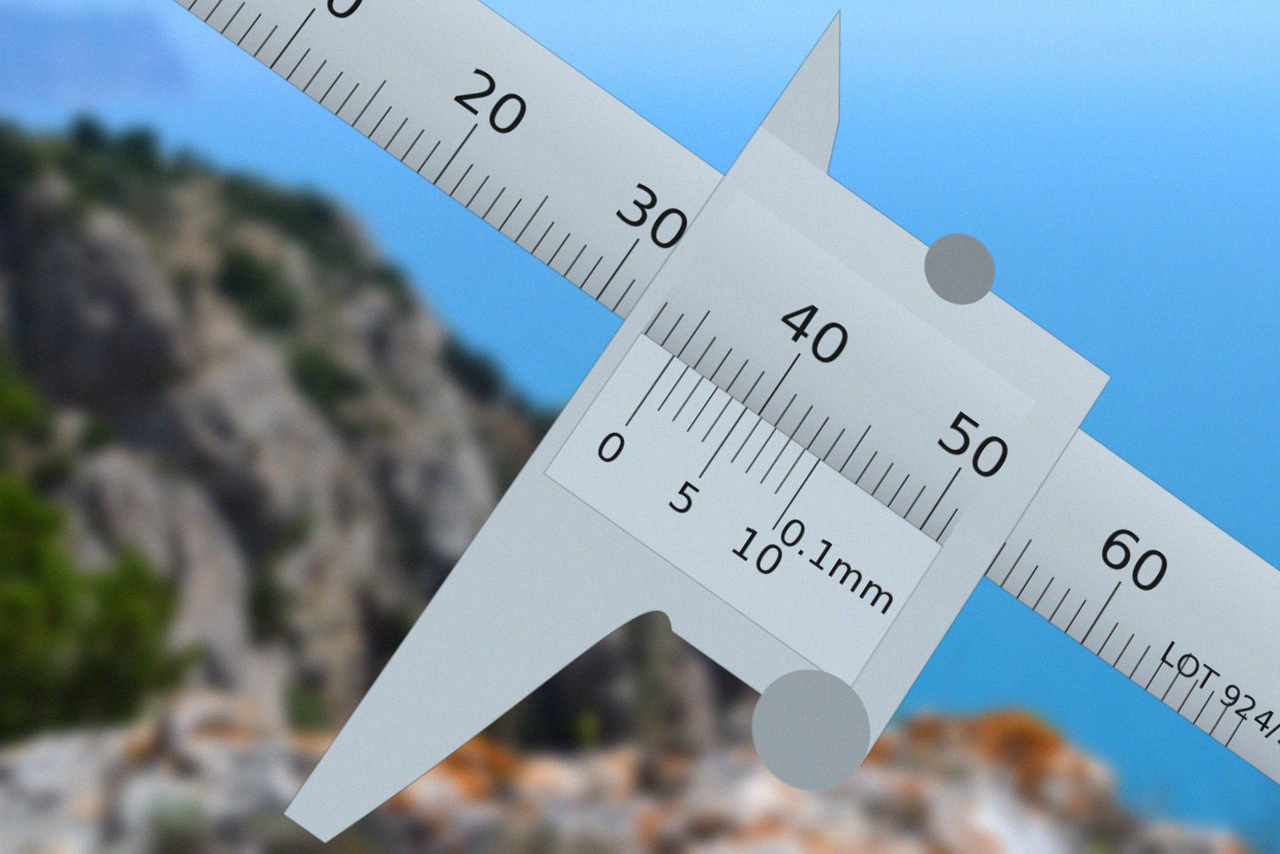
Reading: {"value": 34.8, "unit": "mm"}
